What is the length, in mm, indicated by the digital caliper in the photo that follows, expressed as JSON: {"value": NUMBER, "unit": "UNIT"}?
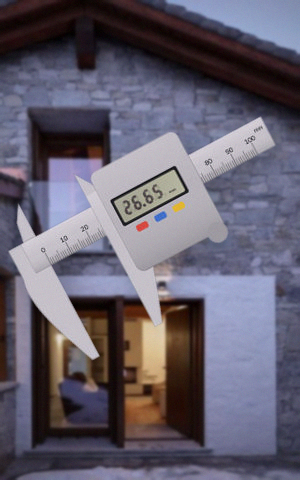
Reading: {"value": 26.65, "unit": "mm"}
